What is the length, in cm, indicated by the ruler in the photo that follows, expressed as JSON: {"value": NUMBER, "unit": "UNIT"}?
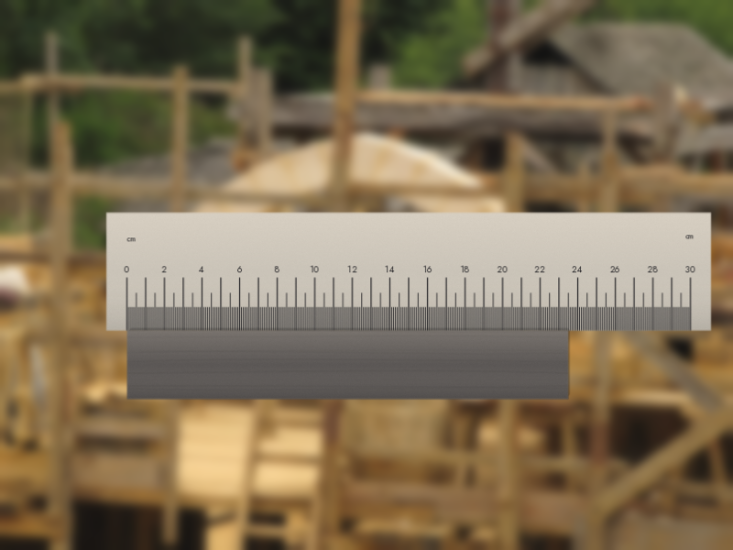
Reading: {"value": 23.5, "unit": "cm"}
